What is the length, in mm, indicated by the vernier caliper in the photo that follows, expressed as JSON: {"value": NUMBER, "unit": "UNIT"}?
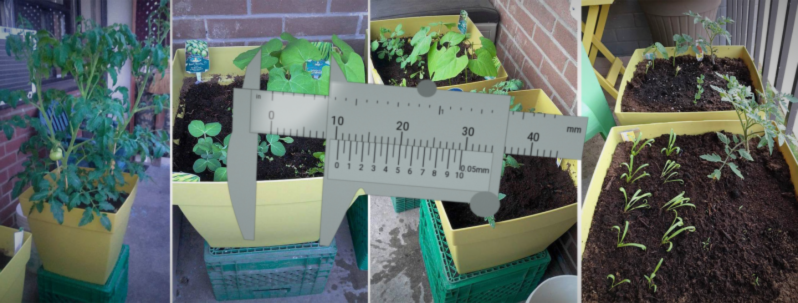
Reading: {"value": 10.4, "unit": "mm"}
